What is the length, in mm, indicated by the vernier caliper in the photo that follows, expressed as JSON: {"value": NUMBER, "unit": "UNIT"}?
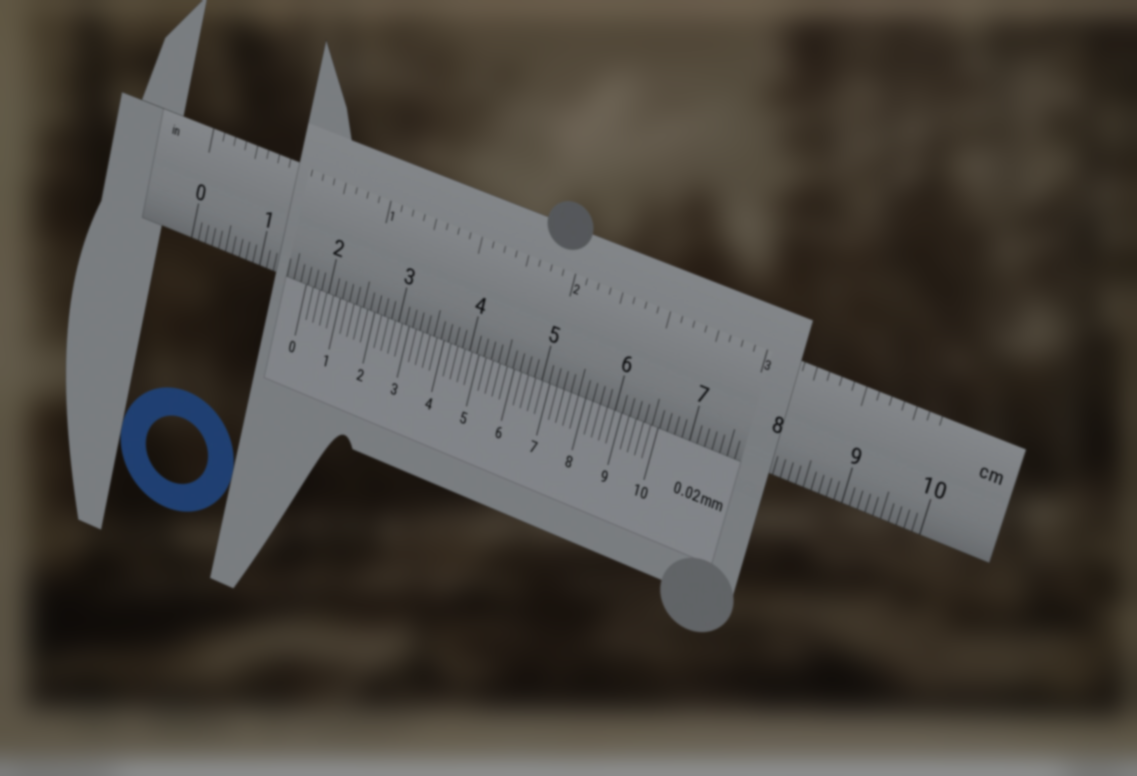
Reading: {"value": 16.8, "unit": "mm"}
